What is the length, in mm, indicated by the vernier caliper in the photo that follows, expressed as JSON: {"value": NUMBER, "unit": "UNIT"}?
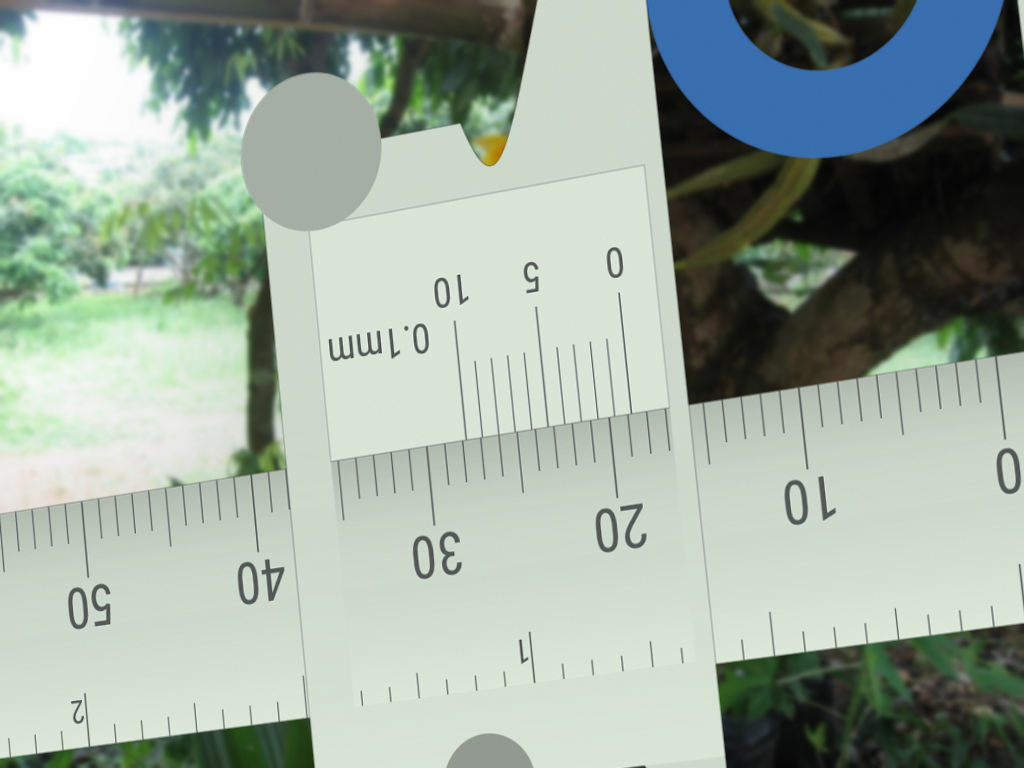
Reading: {"value": 18.8, "unit": "mm"}
